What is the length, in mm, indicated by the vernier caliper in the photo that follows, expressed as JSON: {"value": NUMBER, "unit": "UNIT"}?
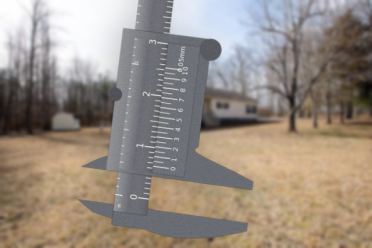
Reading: {"value": 6.4, "unit": "mm"}
